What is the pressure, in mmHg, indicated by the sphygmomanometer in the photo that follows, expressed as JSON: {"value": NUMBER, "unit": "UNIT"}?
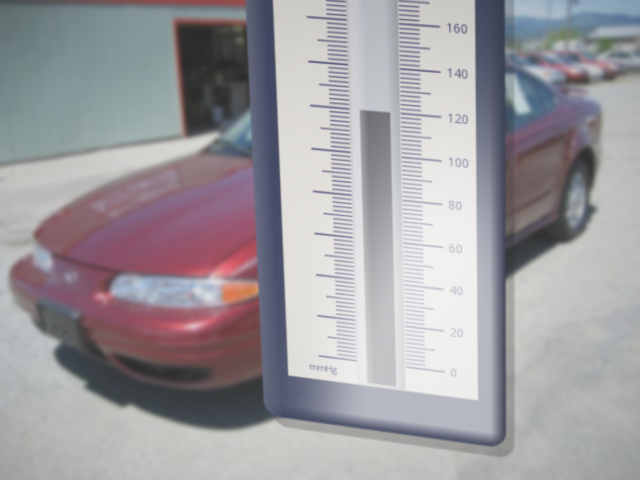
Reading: {"value": 120, "unit": "mmHg"}
